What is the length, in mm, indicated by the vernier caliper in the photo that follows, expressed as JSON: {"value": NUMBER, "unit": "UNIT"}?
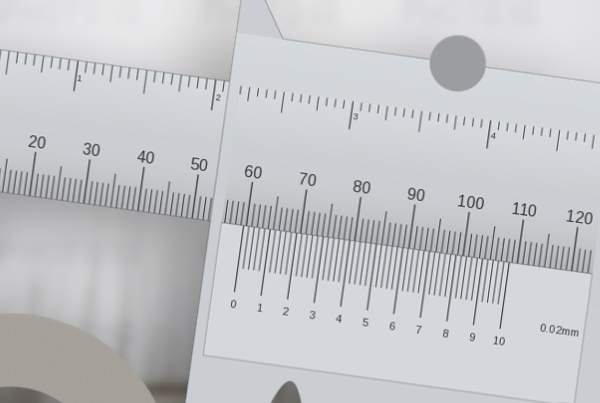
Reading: {"value": 59.5, "unit": "mm"}
